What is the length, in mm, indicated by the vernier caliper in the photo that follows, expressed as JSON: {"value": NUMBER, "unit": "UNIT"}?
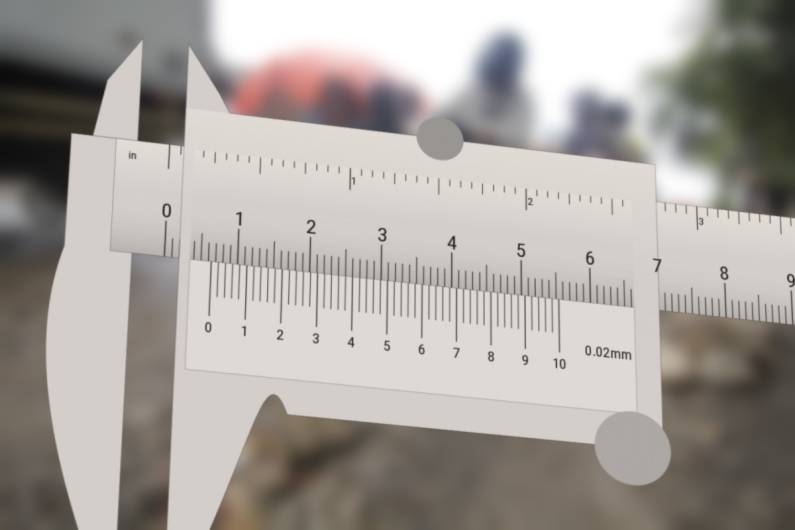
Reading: {"value": 6.4, "unit": "mm"}
